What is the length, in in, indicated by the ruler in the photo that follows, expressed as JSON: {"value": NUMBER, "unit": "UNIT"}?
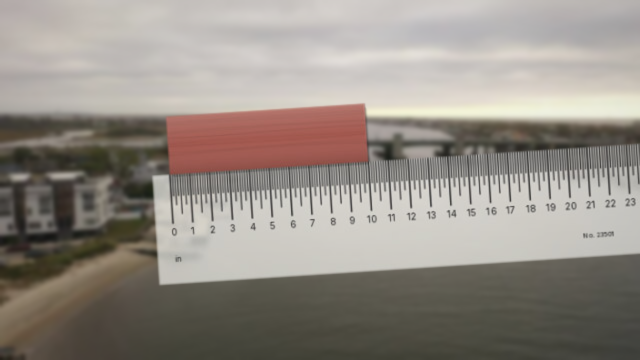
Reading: {"value": 10, "unit": "in"}
